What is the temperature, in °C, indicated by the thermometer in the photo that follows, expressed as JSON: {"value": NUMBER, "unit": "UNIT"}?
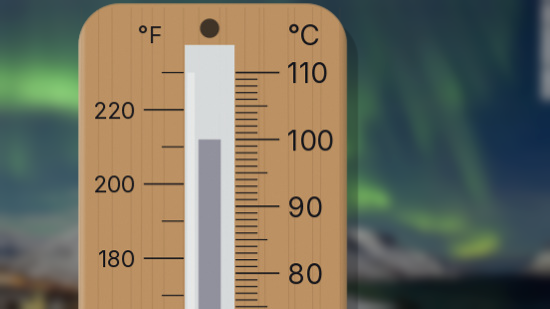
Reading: {"value": 100, "unit": "°C"}
